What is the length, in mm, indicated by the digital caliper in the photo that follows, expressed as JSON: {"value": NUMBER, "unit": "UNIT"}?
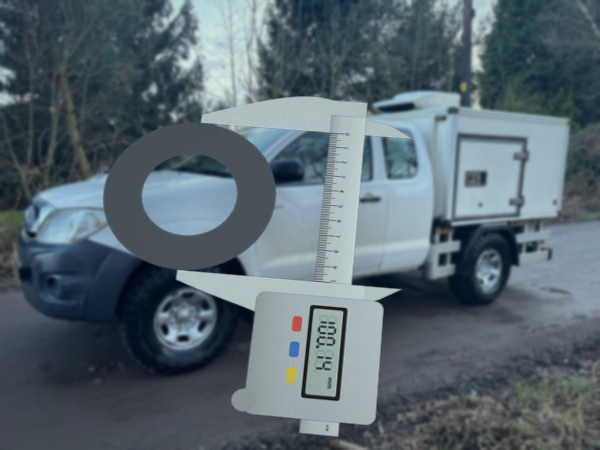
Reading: {"value": 100.14, "unit": "mm"}
